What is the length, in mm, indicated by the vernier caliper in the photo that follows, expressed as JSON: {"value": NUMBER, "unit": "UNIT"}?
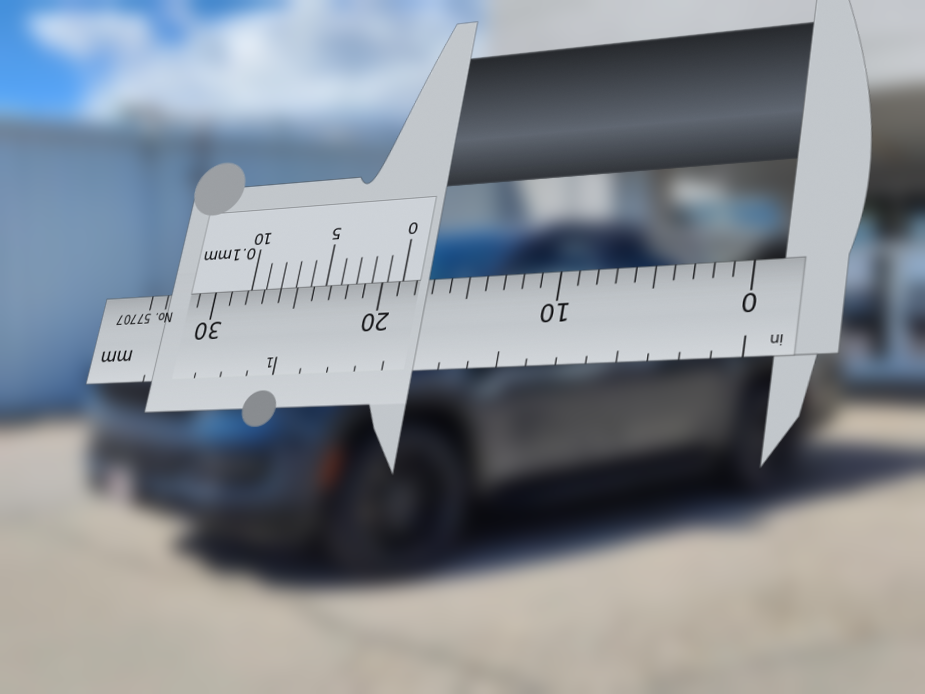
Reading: {"value": 18.8, "unit": "mm"}
